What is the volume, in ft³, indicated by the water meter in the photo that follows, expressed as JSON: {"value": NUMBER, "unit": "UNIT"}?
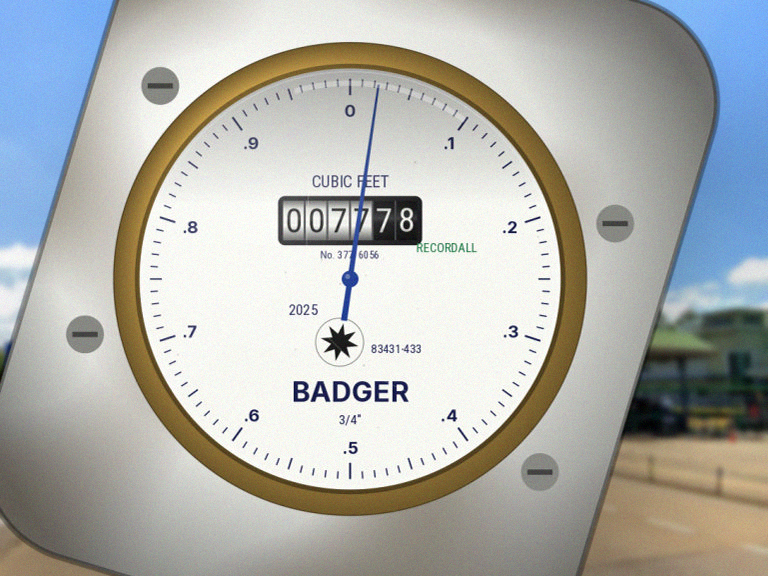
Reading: {"value": 7778.02, "unit": "ft³"}
